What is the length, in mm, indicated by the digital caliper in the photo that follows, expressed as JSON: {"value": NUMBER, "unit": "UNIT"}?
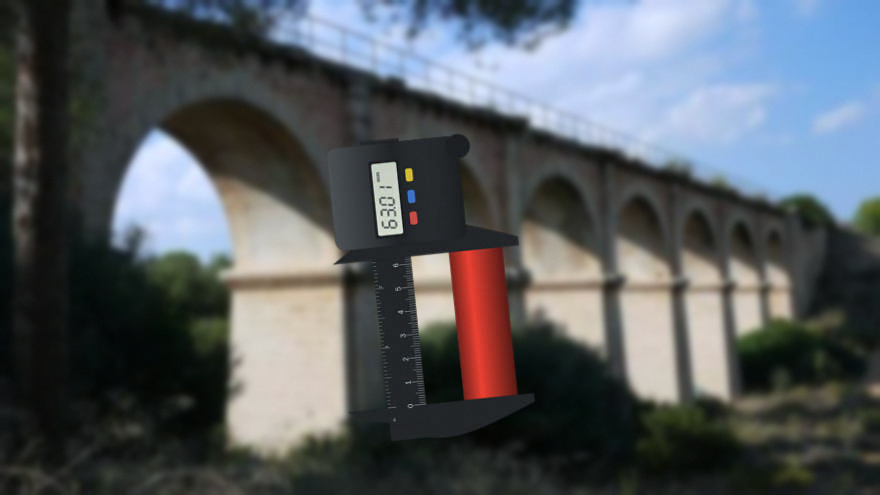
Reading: {"value": 63.01, "unit": "mm"}
